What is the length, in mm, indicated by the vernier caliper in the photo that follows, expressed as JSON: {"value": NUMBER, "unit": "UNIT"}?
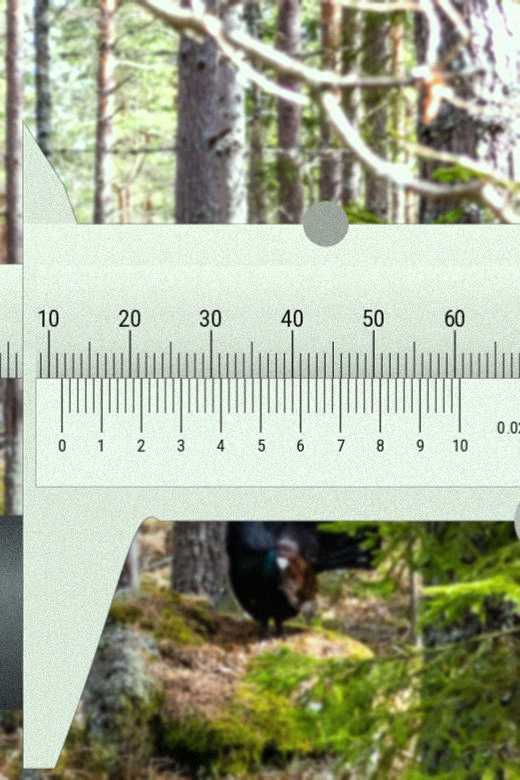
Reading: {"value": 11.6, "unit": "mm"}
